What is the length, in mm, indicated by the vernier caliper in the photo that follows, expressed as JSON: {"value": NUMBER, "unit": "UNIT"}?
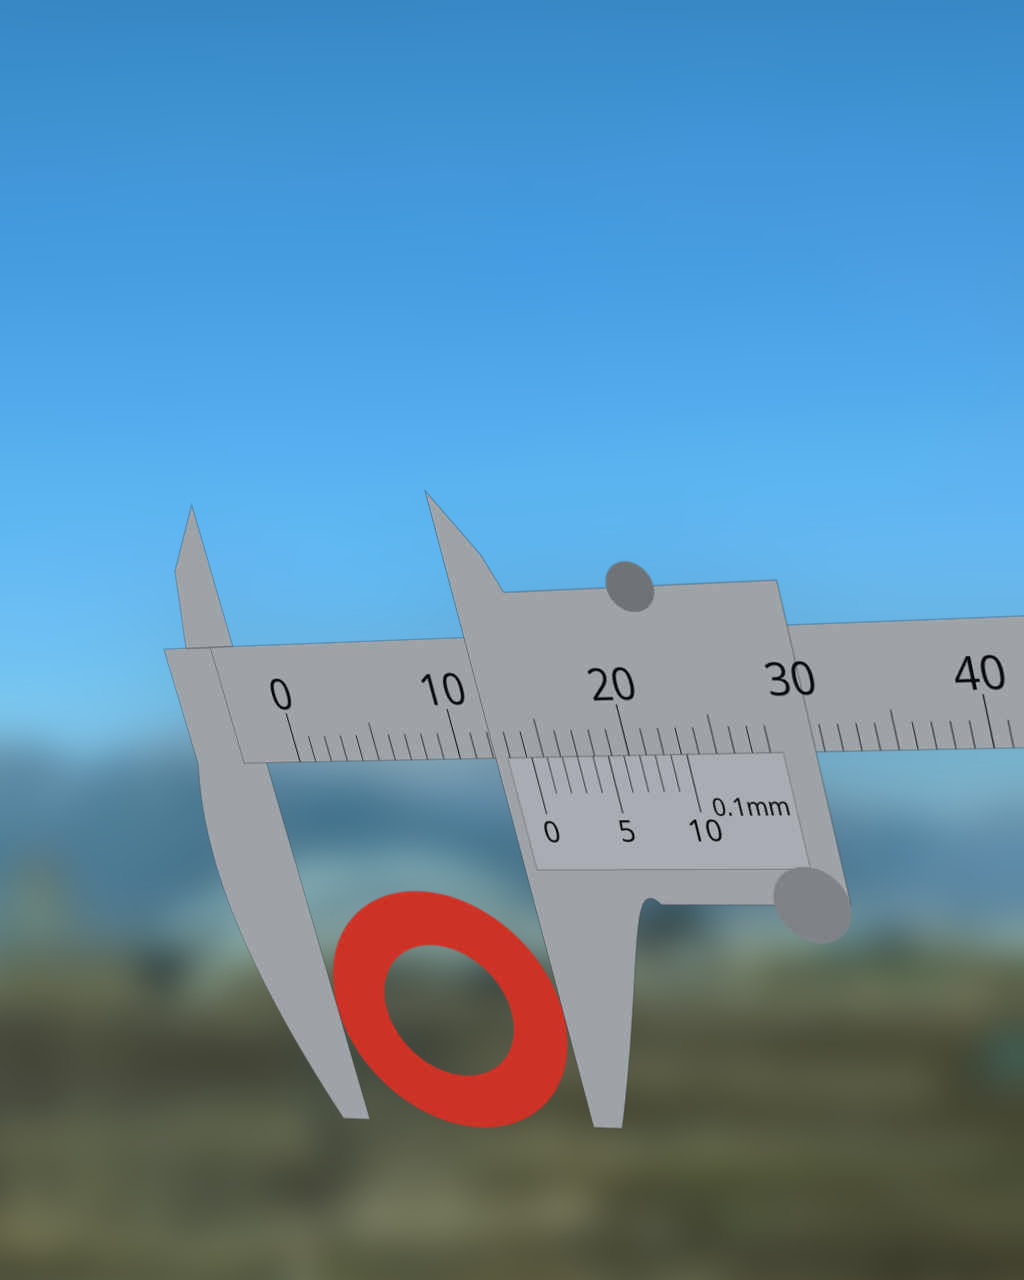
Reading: {"value": 14.3, "unit": "mm"}
